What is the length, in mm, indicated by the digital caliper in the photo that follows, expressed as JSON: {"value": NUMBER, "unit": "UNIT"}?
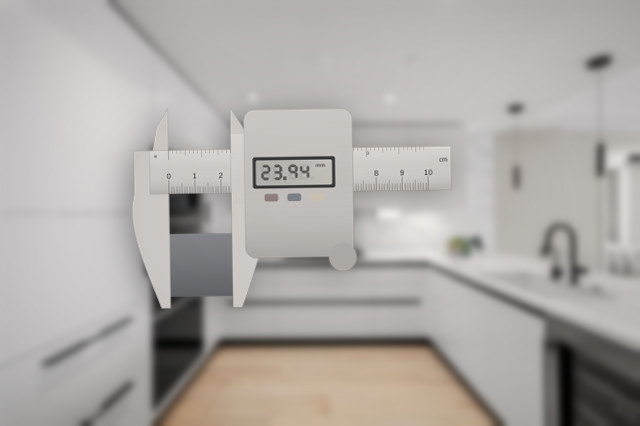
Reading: {"value": 23.94, "unit": "mm"}
